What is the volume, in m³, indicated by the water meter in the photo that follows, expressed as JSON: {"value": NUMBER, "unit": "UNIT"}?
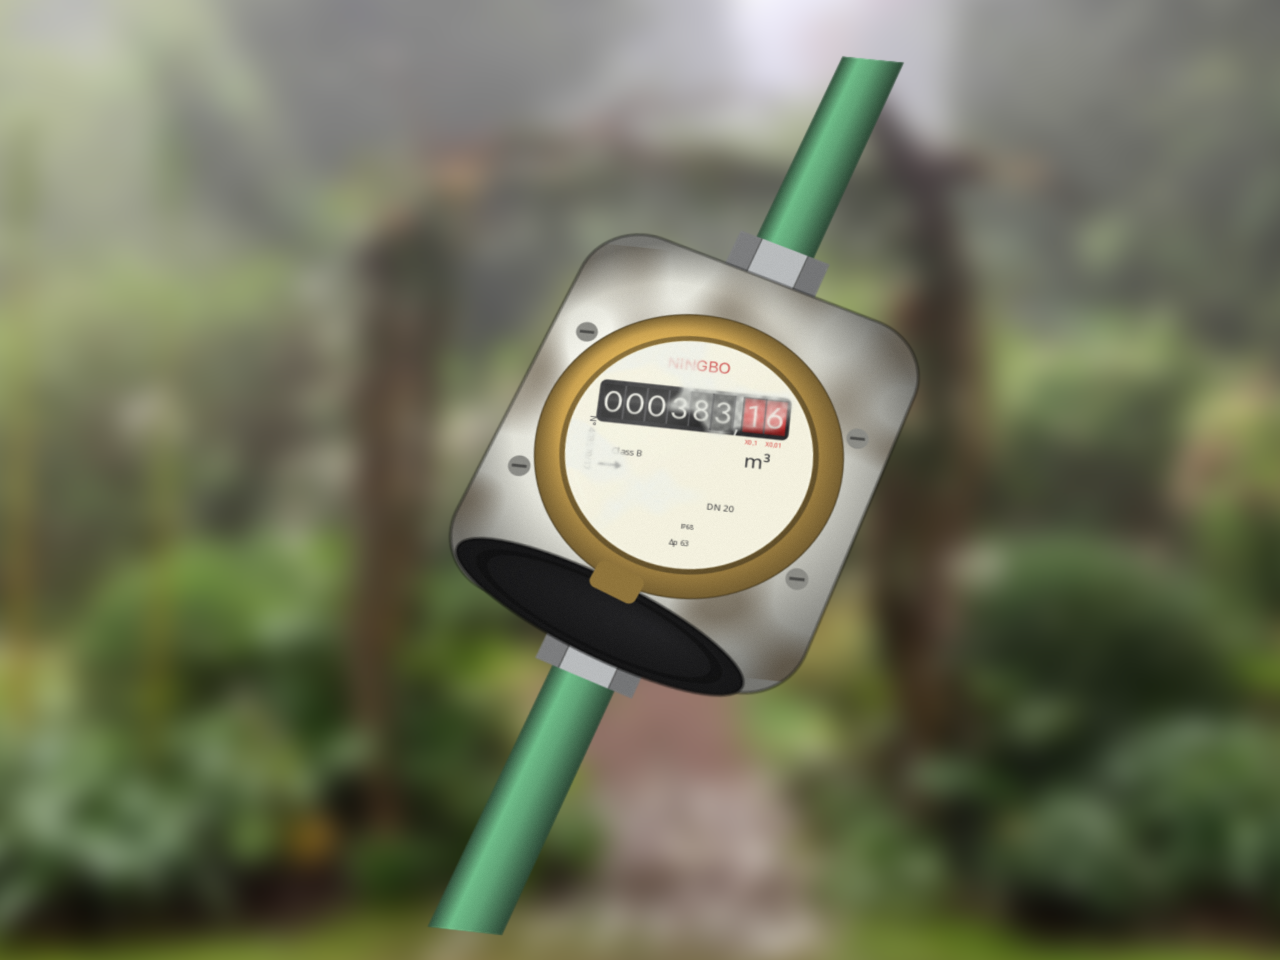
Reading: {"value": 383.16, "unit": "m³"}
